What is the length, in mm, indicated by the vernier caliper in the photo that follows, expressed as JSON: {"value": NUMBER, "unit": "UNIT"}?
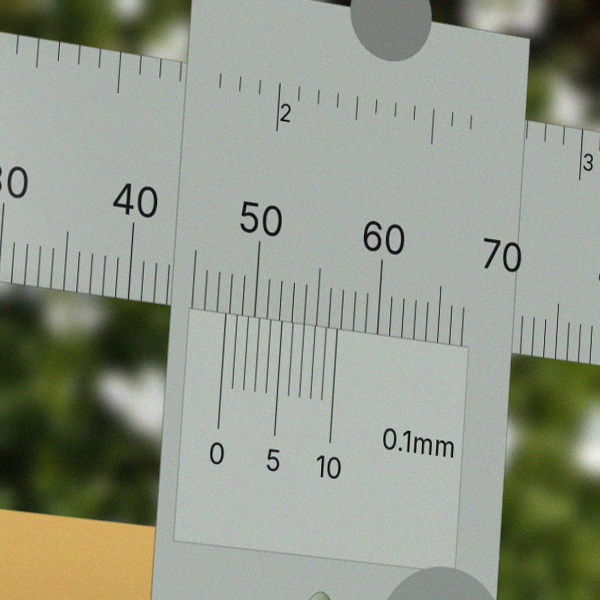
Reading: {"value": 47.7, "unit": "mm"}
